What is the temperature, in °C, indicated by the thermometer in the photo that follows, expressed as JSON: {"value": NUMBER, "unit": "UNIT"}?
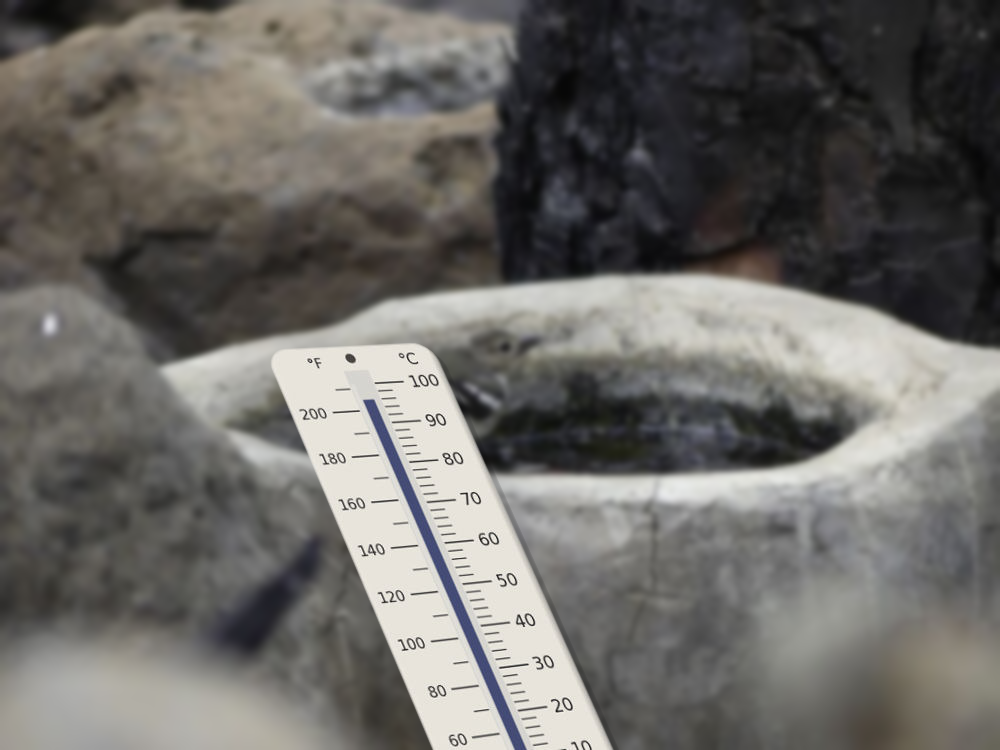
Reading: {"value": 96, "unit": "°C"}
